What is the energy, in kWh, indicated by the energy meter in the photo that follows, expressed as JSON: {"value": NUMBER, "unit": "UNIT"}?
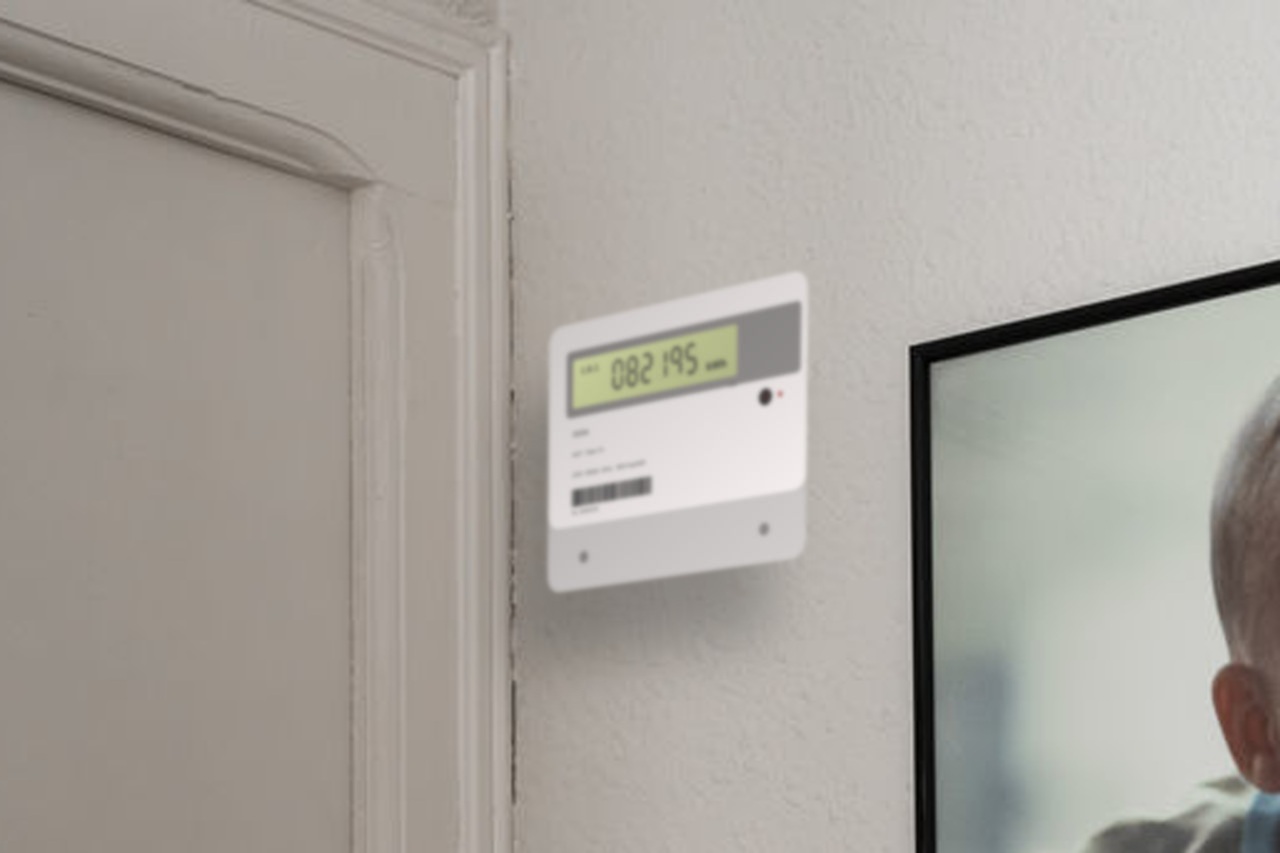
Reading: {"value": 82195, "unit": "kWh"}
